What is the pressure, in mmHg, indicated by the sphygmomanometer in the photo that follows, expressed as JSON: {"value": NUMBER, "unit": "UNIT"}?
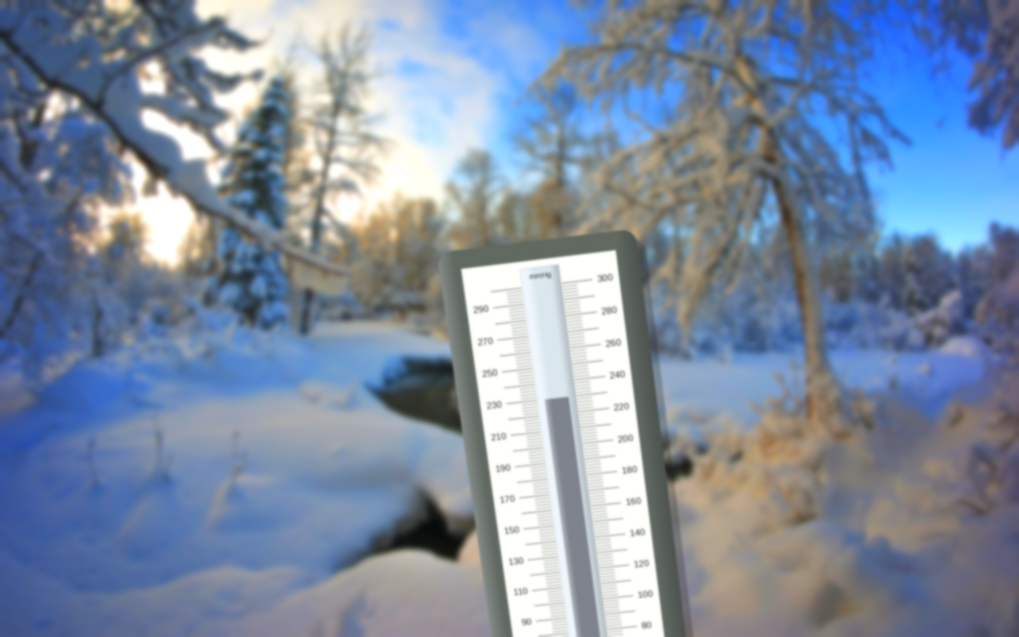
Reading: {"value": 230, "unit": "mmHg"}
